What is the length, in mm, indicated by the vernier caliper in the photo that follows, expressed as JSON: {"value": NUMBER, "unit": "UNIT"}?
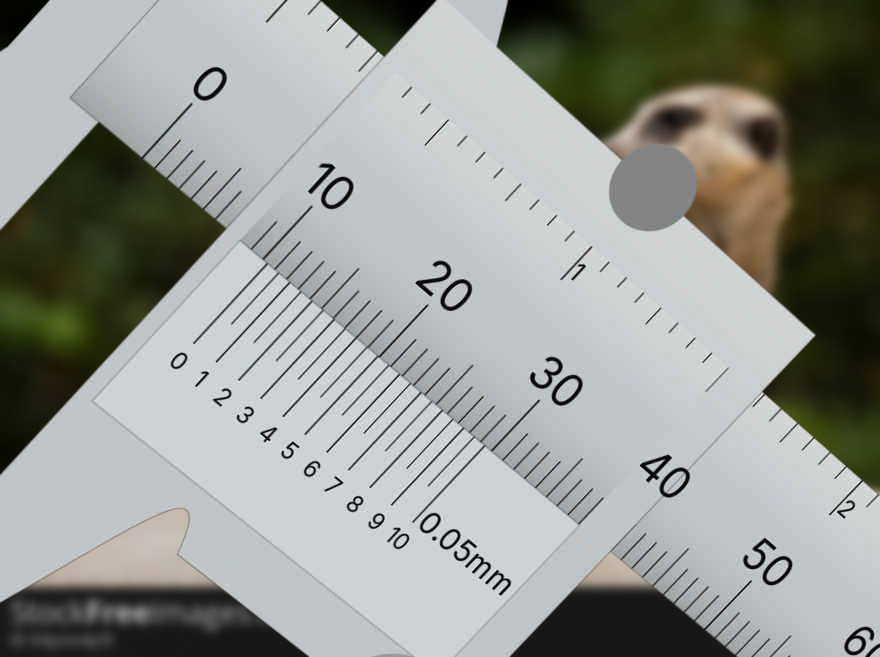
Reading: {"value": 10.4, "unit": "mm"}
